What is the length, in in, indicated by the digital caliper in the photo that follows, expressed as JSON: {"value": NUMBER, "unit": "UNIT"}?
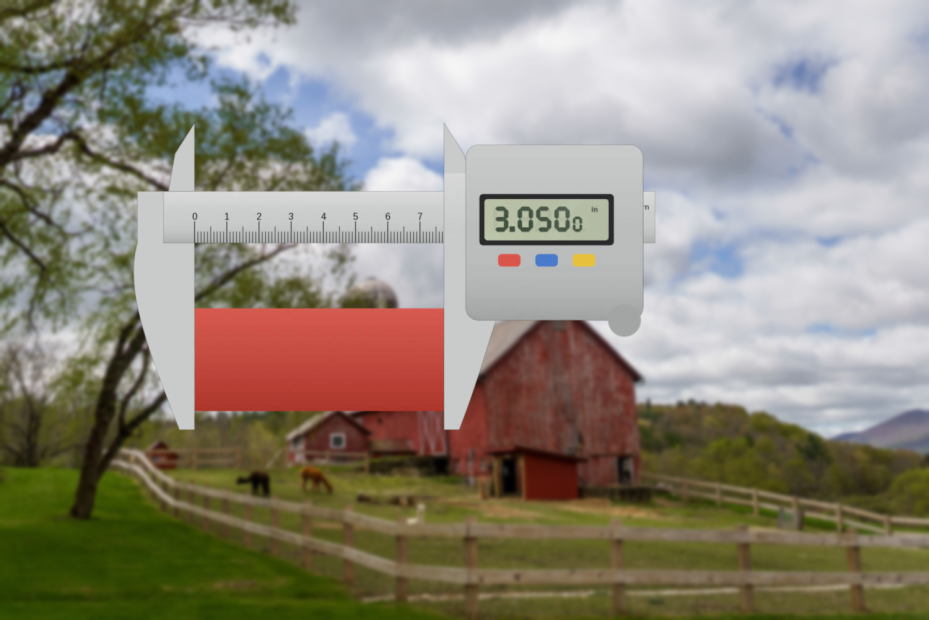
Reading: {"value": 3.0500, "unit": "in"}
